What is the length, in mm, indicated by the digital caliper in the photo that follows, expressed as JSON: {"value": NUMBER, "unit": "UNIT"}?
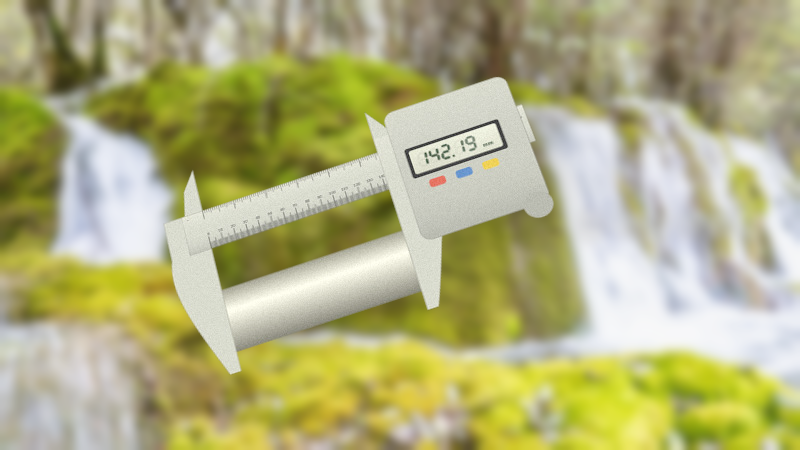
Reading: {"value": 142.19, "unit": "mm"}
